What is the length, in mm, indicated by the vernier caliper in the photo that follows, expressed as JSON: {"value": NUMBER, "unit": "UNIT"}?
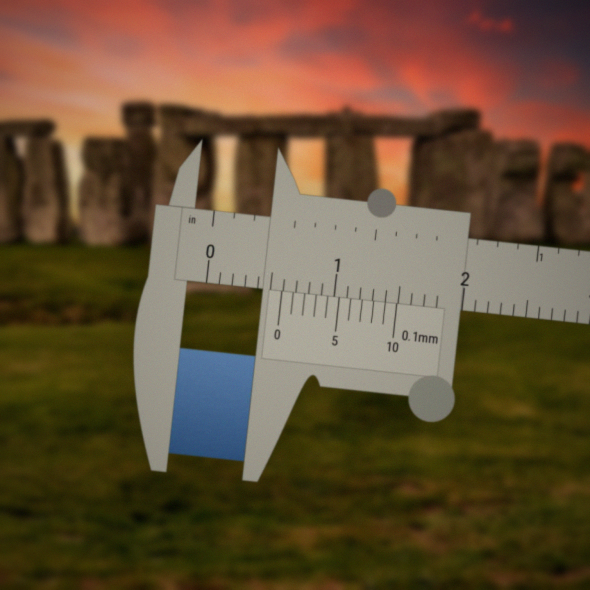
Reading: {"value": 5.9, "unit": "mm"}
